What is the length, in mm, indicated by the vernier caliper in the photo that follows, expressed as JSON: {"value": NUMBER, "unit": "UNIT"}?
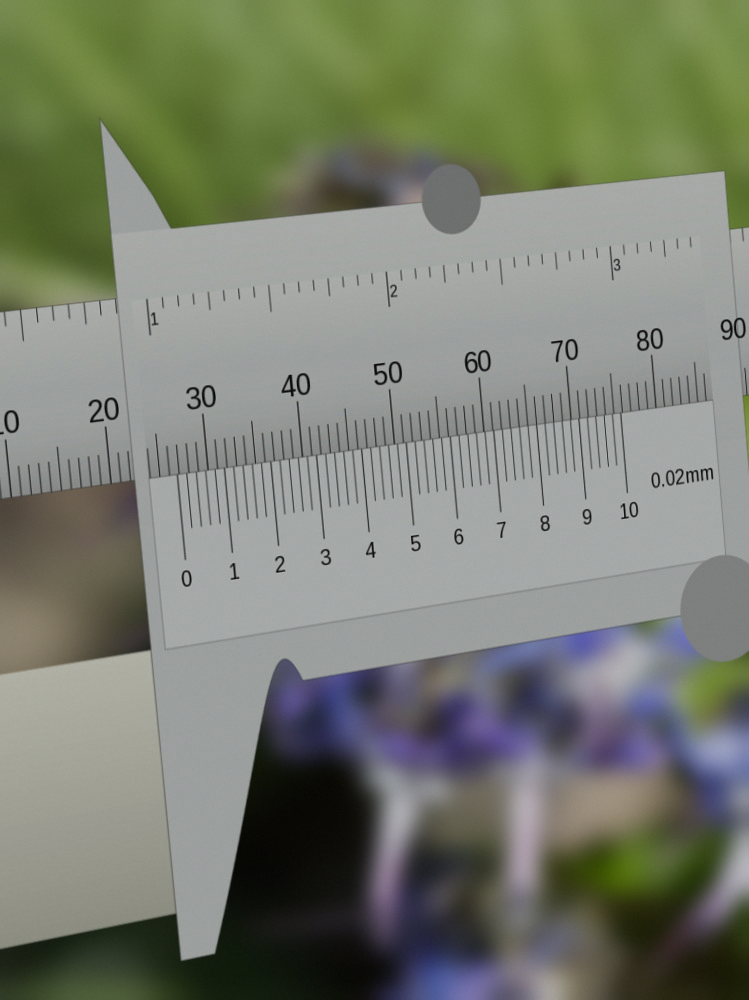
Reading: {"value": 26.8, "unit": "mm"}
